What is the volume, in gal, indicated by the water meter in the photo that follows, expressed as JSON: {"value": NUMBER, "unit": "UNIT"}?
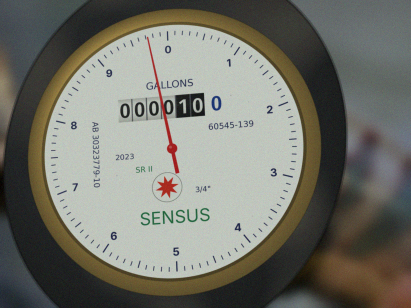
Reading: {"value": 99.7, "unit": "gal"}
